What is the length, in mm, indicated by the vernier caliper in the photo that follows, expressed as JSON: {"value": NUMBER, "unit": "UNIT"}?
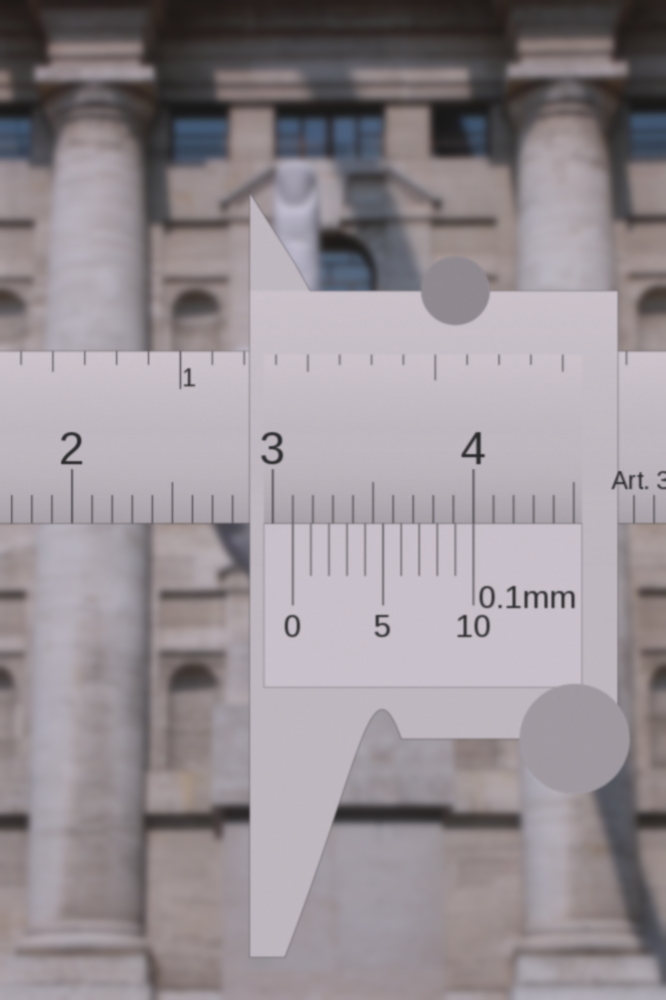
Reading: {"value": 31.0, "unit": "mm"}
